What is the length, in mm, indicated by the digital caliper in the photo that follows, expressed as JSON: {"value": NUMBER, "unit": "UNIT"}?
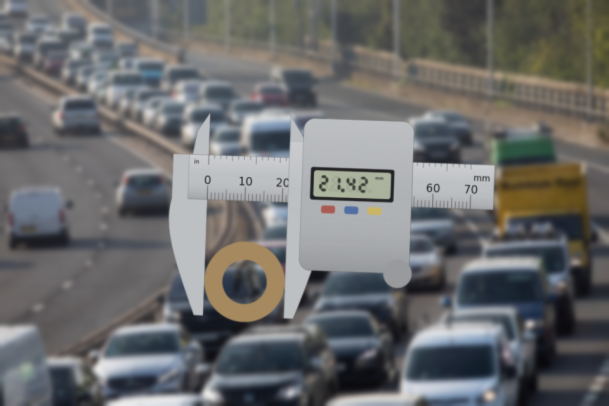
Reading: {"value": 21.42, "unit": "mm"}
